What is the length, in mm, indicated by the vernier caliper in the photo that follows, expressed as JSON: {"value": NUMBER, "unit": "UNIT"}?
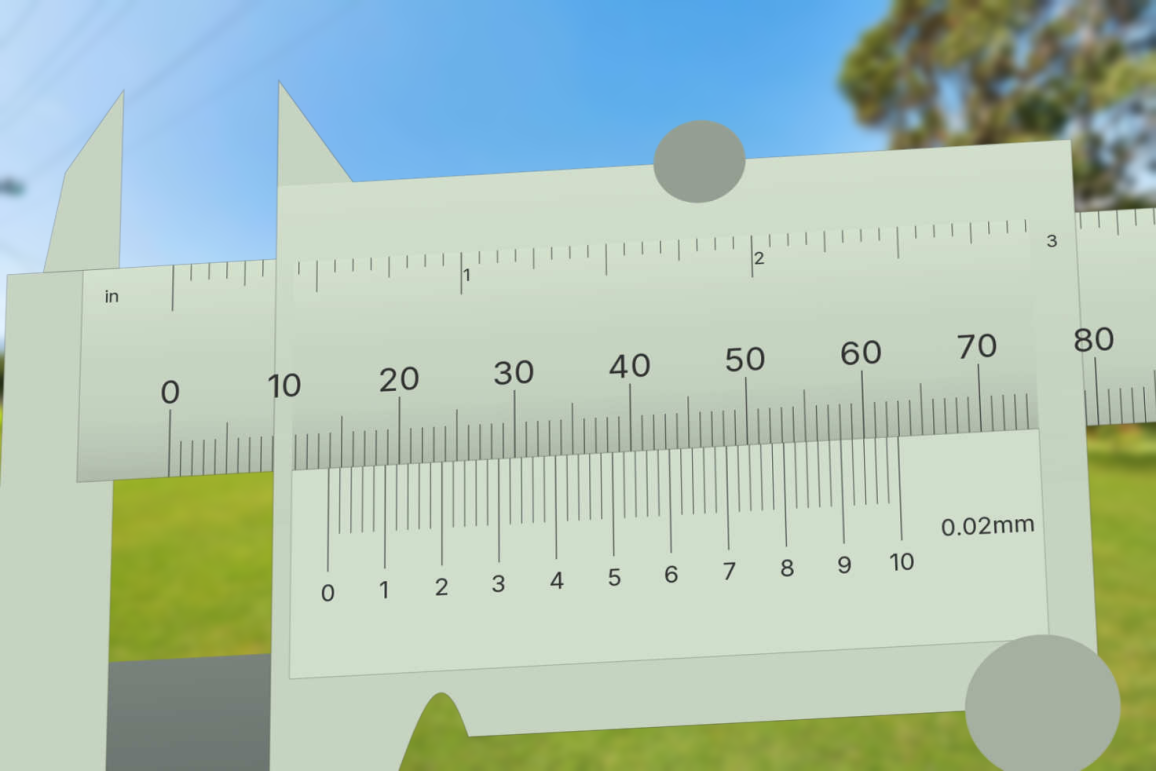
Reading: {"value": 13.9, "unit": "mm"}
